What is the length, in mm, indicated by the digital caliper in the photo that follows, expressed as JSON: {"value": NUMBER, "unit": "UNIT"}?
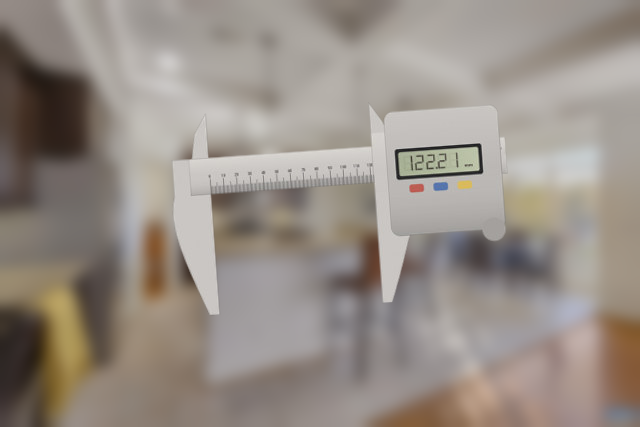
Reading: {"value": 122.21, "unit": "mm"}
